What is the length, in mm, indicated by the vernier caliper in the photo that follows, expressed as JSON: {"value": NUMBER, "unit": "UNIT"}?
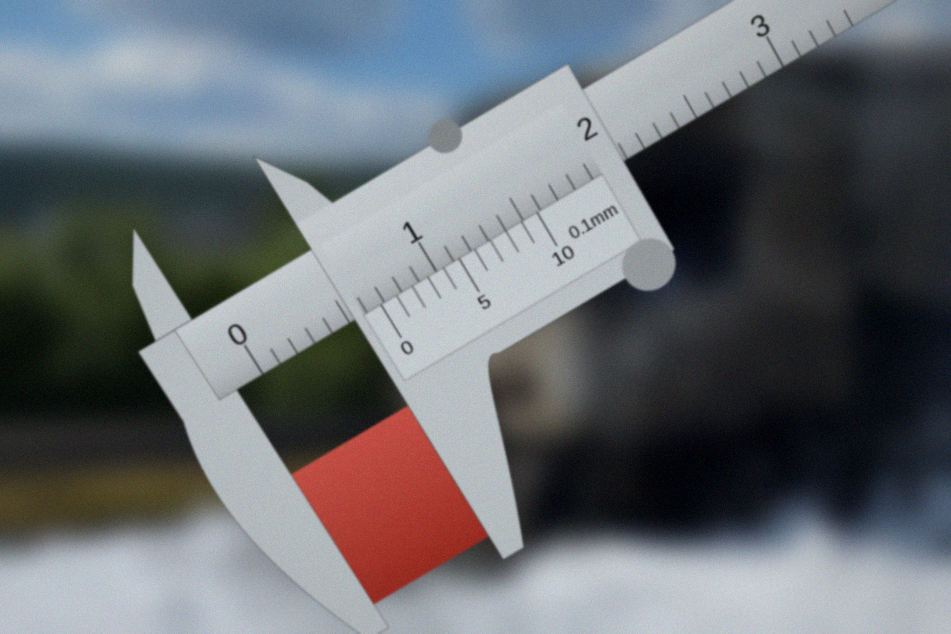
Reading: {"value": 6.8, "unit": "mm"}
